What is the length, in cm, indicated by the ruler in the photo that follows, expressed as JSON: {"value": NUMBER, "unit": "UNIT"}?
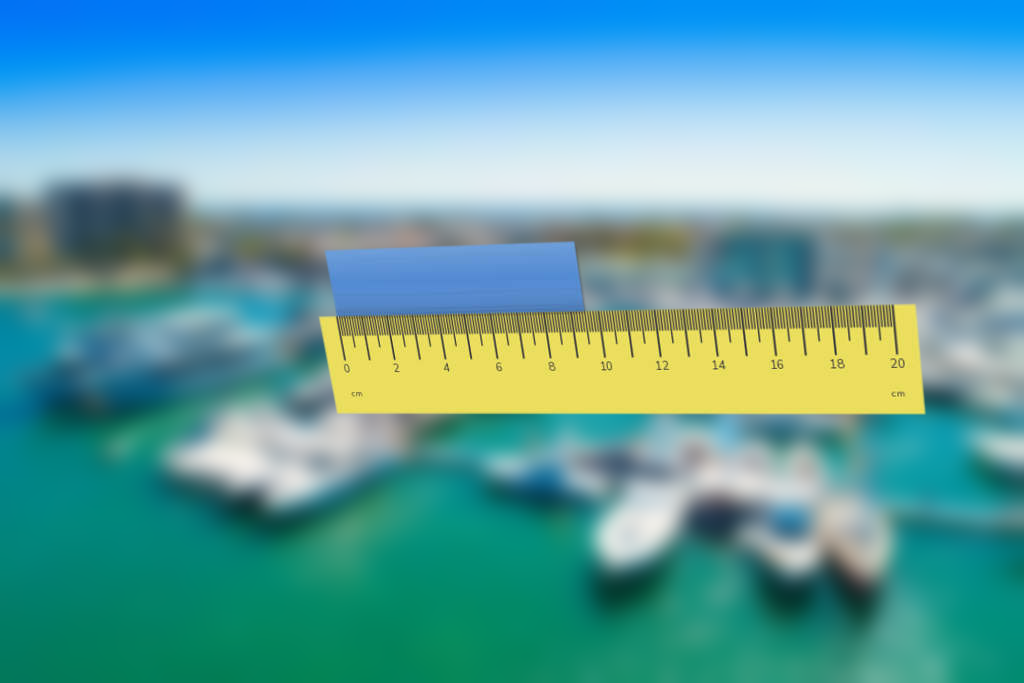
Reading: {"value": 9.5, "unit": "cm"}
